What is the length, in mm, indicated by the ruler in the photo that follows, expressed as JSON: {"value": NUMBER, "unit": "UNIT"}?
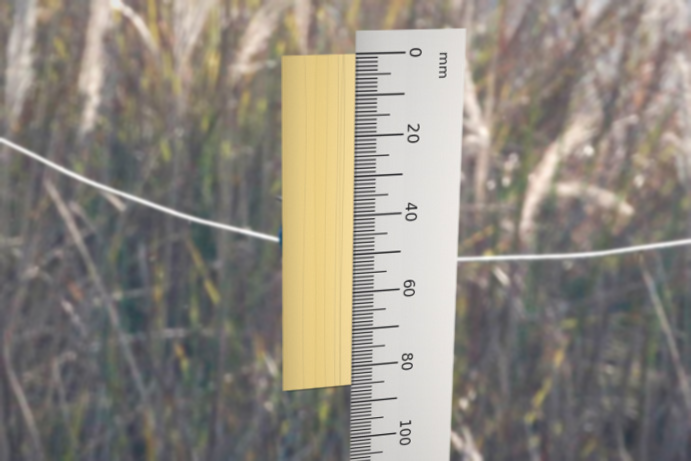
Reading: {"value": 85, "unit": "mm"}
